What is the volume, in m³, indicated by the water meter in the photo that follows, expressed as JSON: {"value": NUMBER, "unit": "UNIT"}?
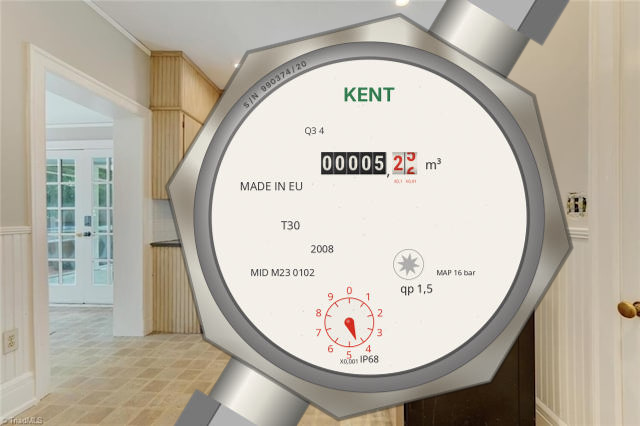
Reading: {"value": 5.254, "unit": "m³"}
